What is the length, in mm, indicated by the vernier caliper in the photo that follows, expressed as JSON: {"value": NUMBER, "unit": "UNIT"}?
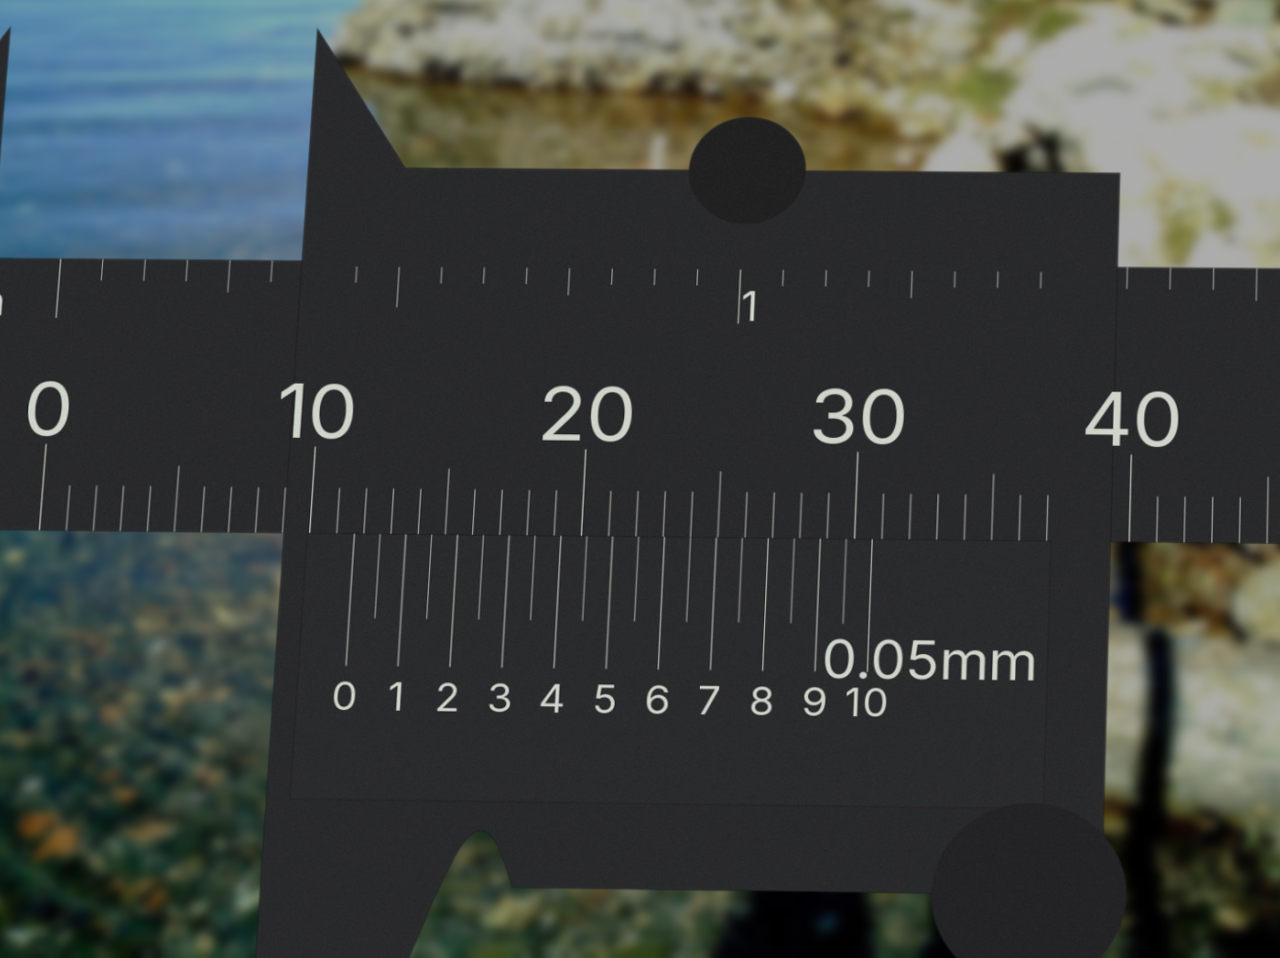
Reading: {"value": 11.65, "unit": "mm"}
